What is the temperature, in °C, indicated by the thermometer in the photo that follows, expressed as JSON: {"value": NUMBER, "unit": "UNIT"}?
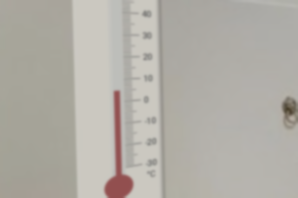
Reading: {"value": 5, "unit": "°C"}
